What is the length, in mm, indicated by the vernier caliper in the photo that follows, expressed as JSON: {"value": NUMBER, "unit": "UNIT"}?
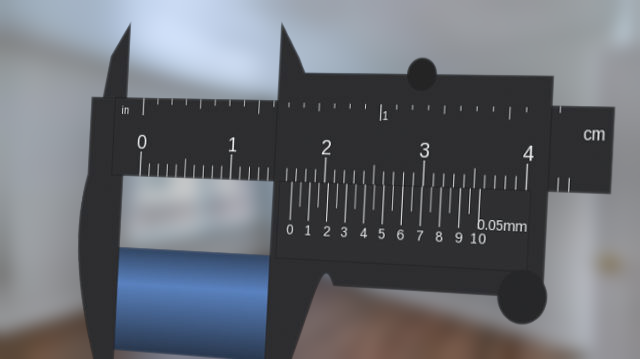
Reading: {"value": 16.6, "unit": "mm"}
